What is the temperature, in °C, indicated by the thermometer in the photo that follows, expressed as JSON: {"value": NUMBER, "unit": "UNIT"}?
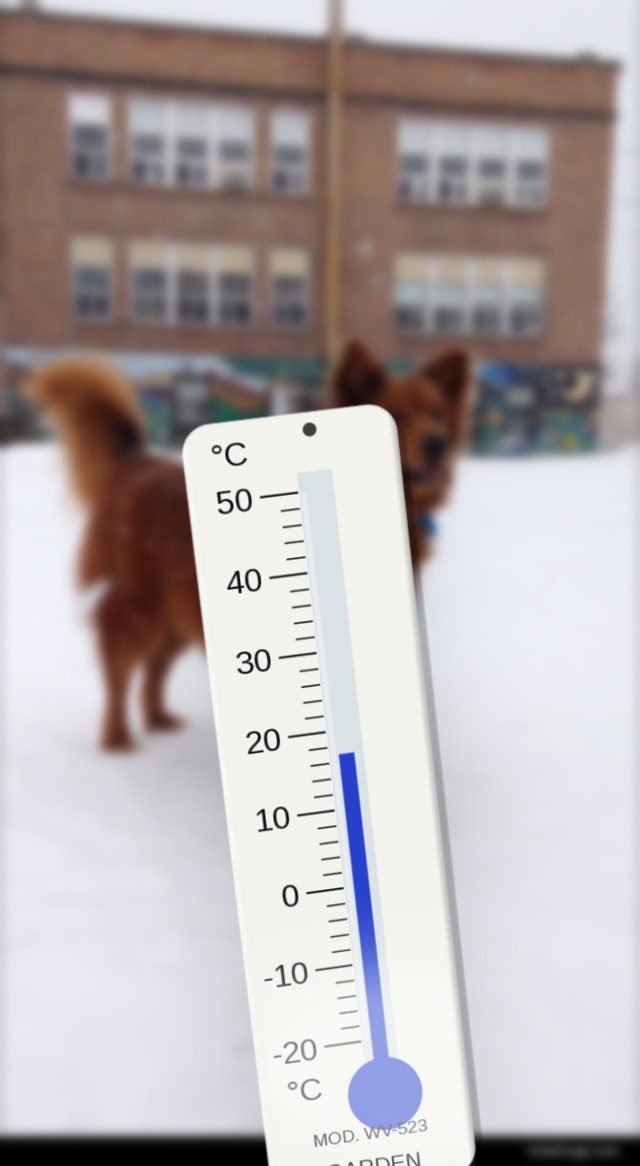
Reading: {"value": 17, "unit": "°C"}
